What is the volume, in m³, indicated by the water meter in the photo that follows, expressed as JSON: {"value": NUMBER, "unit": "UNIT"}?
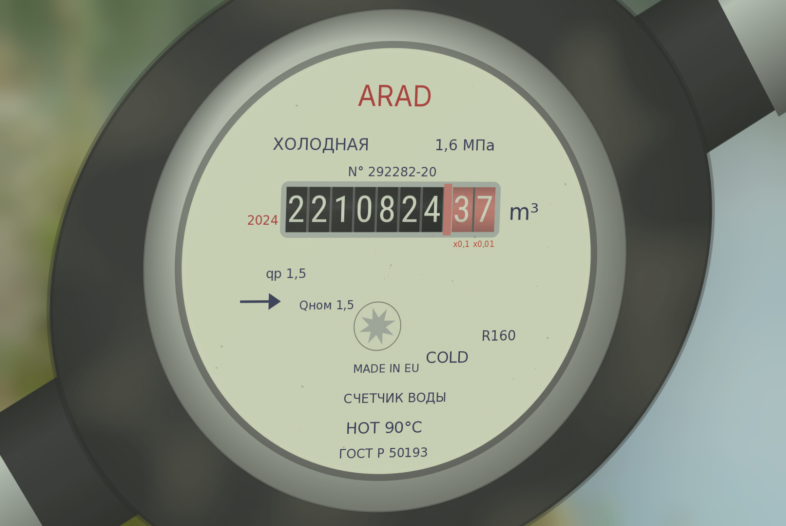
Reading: {"value": 2210824.37, "unit": "m³"}
